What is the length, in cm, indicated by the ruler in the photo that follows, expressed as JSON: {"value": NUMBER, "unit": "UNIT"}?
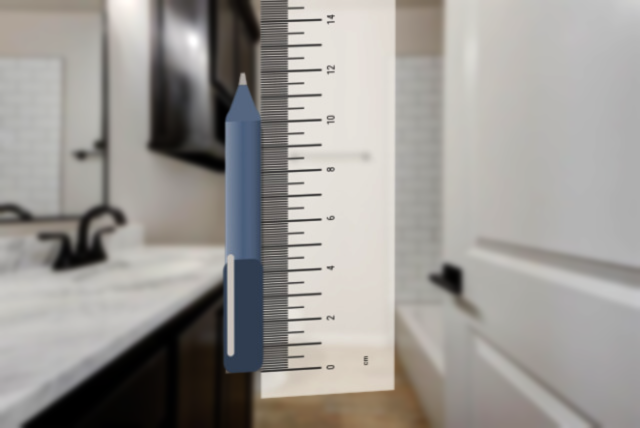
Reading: {"value": 12, "unit": "cm"}
